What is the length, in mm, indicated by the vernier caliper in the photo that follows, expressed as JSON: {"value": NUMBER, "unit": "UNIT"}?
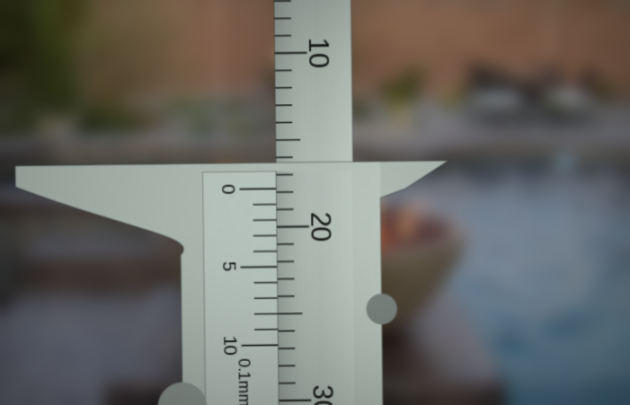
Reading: {"value": 17.8, "unit": "mm"}
